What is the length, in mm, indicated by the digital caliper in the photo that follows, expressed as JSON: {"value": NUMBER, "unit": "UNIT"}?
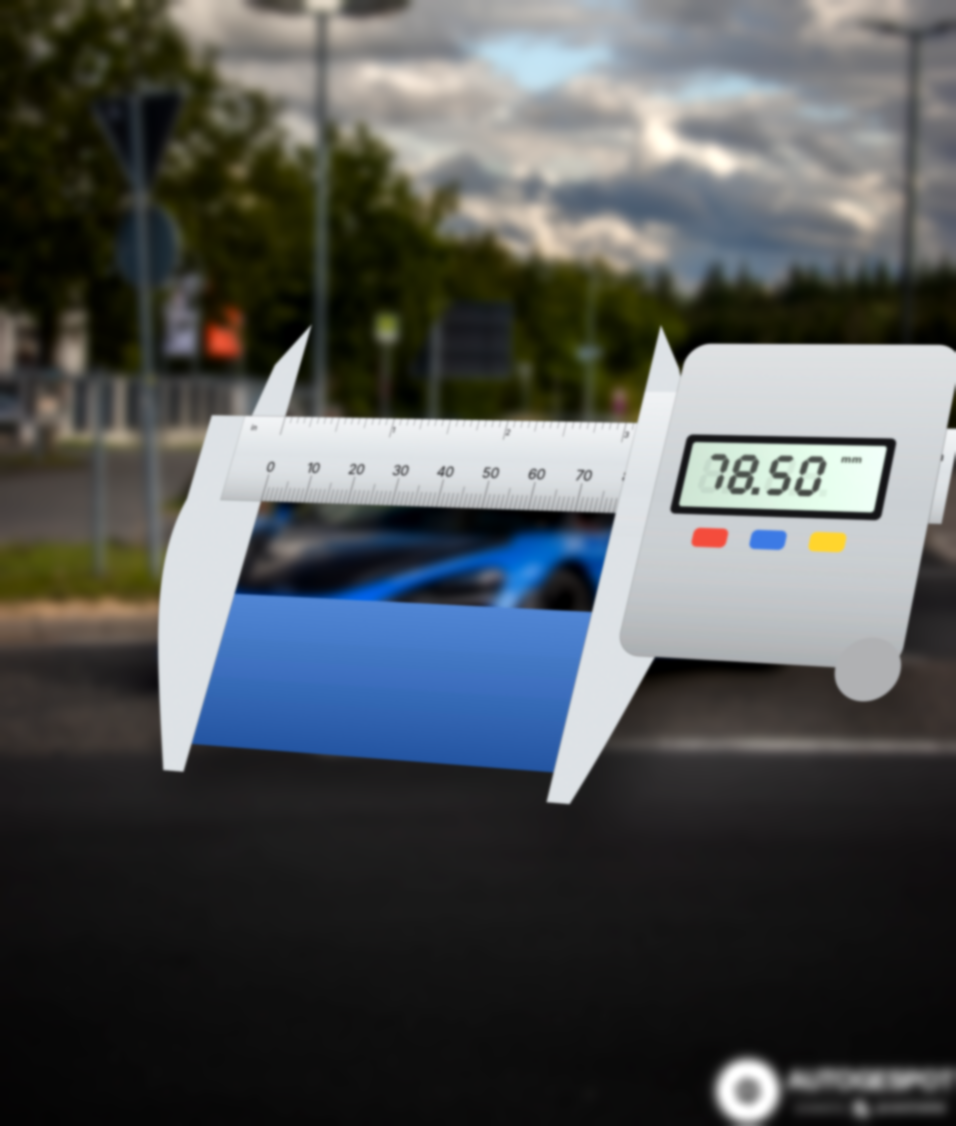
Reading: {"value": 78.50, "unit": "mm"}
